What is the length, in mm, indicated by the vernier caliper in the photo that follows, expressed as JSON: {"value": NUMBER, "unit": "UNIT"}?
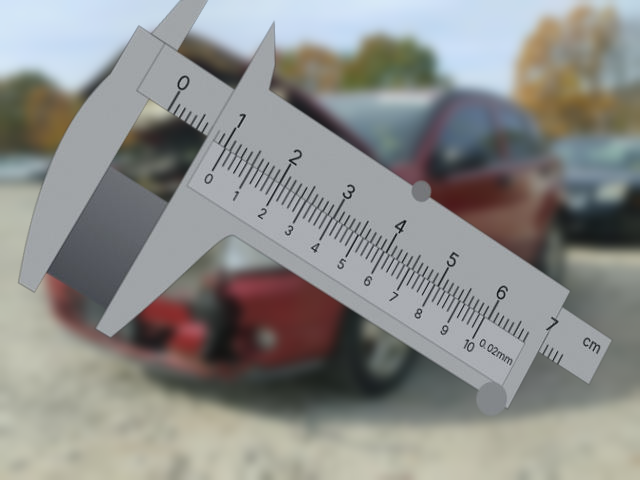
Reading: {"value": 10.2, "unit": "mm"}
